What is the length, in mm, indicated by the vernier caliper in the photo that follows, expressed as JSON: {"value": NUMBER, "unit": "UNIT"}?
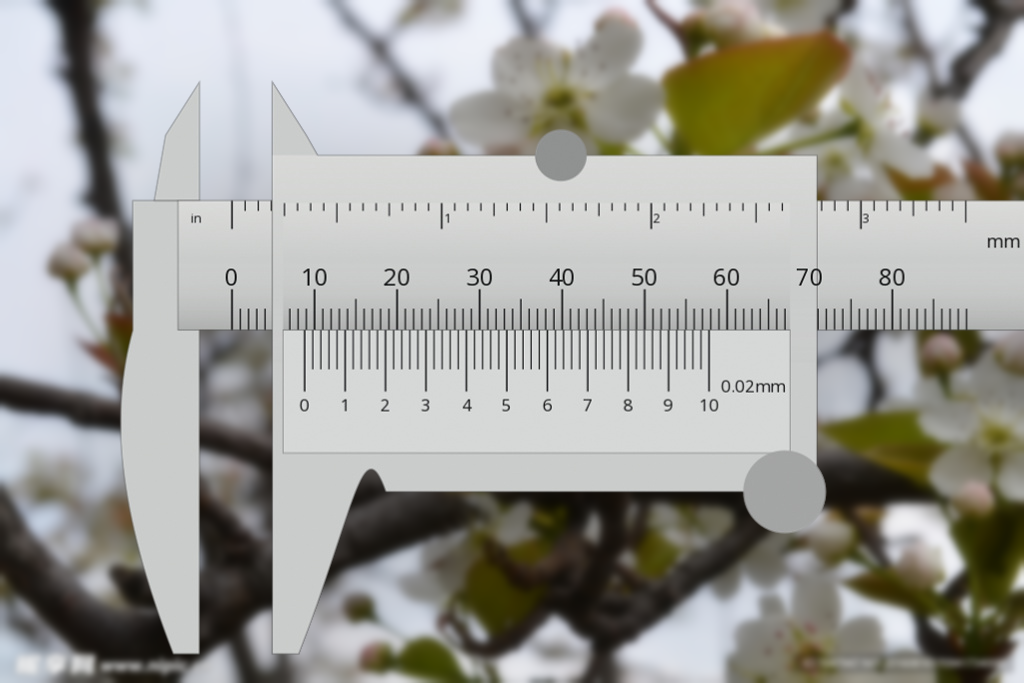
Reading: {"value": 8.8, "unit": "mm"}
